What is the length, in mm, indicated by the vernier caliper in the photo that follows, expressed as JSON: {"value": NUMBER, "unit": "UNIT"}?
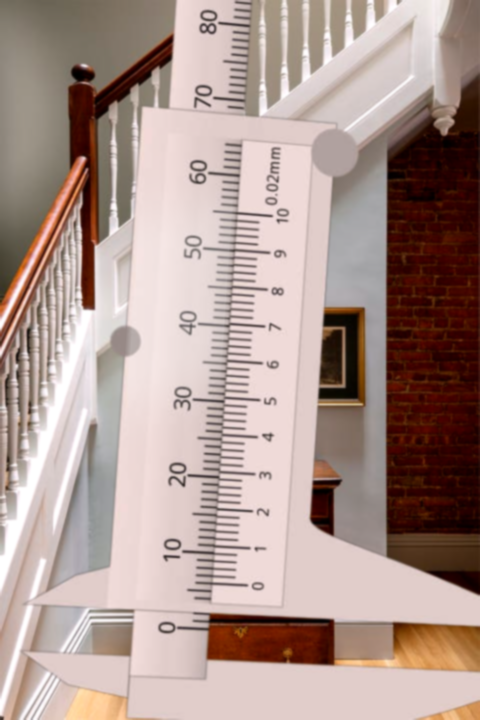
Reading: {"value": 6.0, "unit": "mm"}
